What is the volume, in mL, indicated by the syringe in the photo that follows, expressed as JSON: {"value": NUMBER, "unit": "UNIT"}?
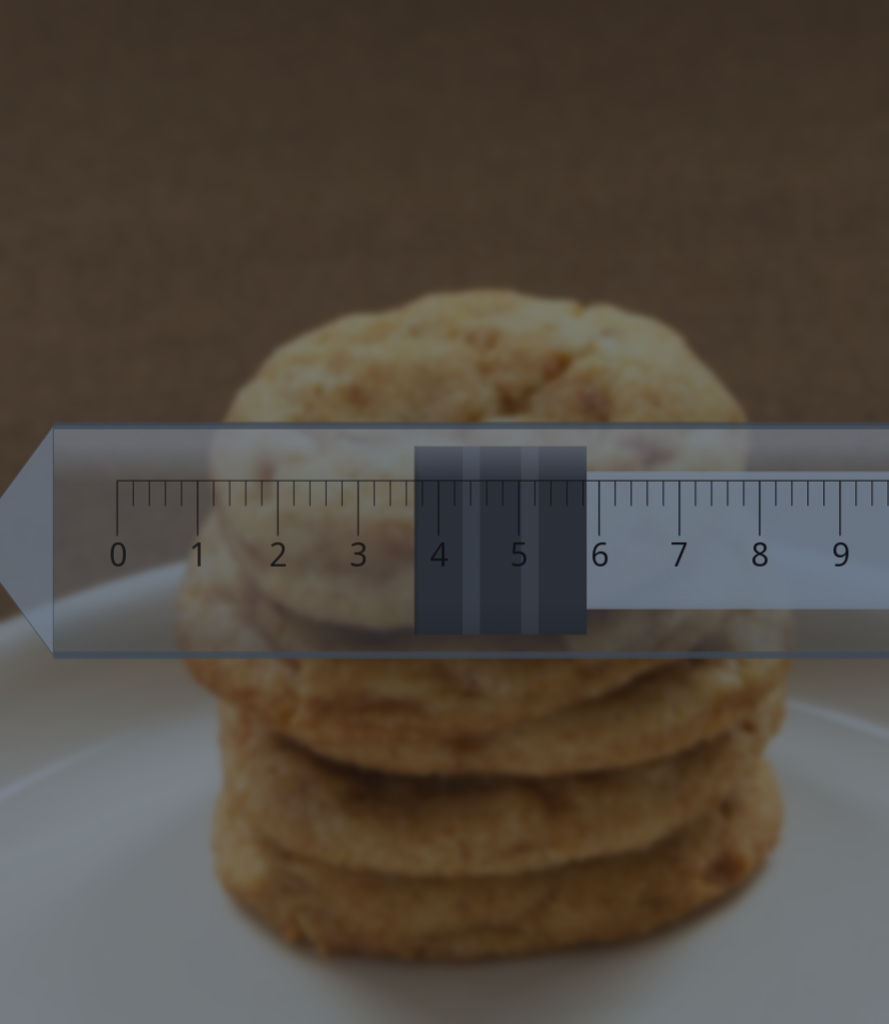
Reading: {"value": 3.7, "unit": "mL"}
